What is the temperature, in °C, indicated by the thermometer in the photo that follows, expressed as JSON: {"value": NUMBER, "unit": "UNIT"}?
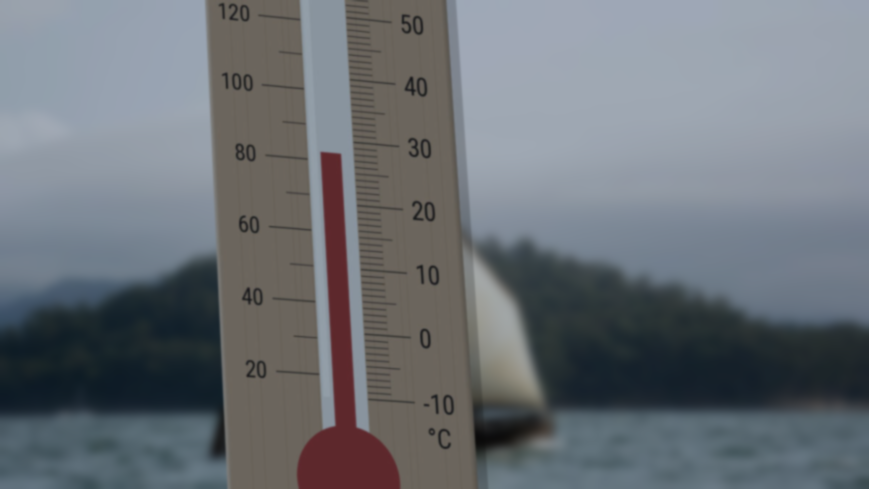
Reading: {"value": 28, "unit": "°C"}
